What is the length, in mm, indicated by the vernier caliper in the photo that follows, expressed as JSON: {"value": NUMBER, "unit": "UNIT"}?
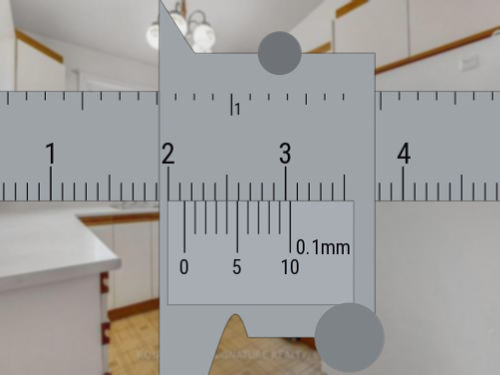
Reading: {"value": 21.4, "unit": "mm"}
